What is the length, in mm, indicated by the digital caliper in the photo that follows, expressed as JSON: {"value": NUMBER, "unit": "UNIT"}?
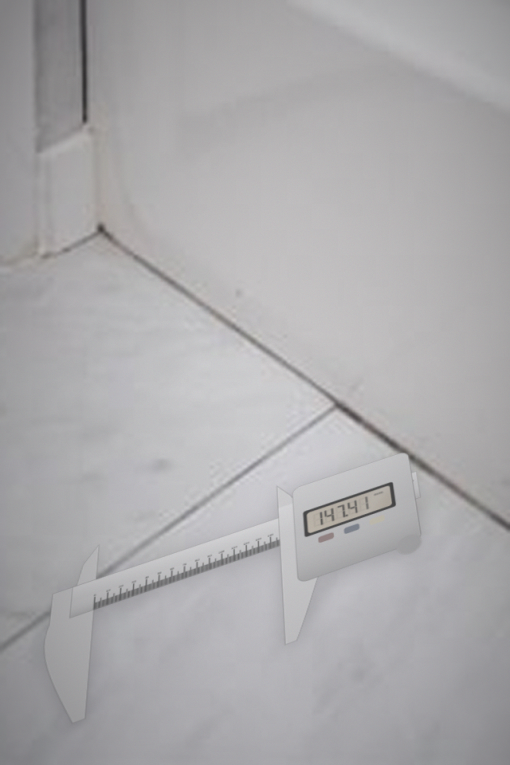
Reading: {"value": 147.41, "unit": "mm"}
